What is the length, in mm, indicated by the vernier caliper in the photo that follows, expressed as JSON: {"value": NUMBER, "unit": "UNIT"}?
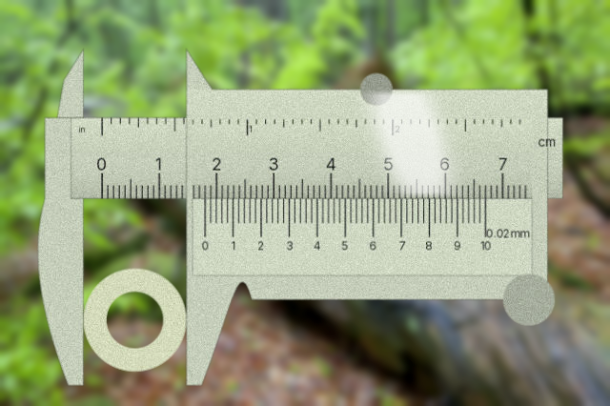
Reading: {"value": 18.0, "unit": "mm"}
